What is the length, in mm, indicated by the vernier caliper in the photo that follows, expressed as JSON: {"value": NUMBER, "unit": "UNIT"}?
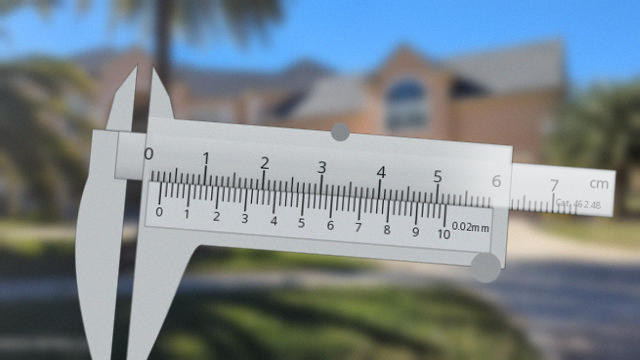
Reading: {"value": 2.6, "unit": "mm"}
